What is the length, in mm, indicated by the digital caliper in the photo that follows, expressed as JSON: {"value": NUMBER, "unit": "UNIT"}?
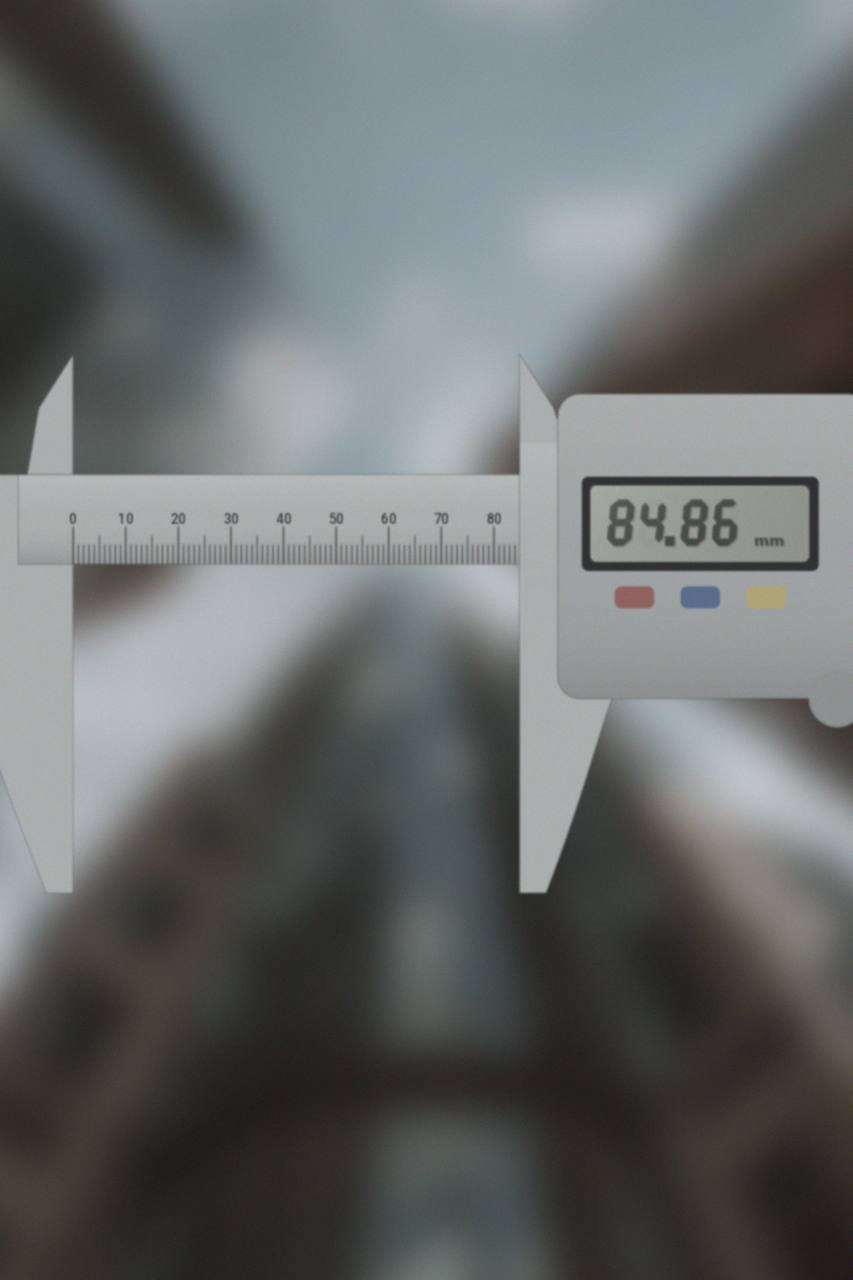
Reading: {"value": 84.86, "unit": "mm"}
